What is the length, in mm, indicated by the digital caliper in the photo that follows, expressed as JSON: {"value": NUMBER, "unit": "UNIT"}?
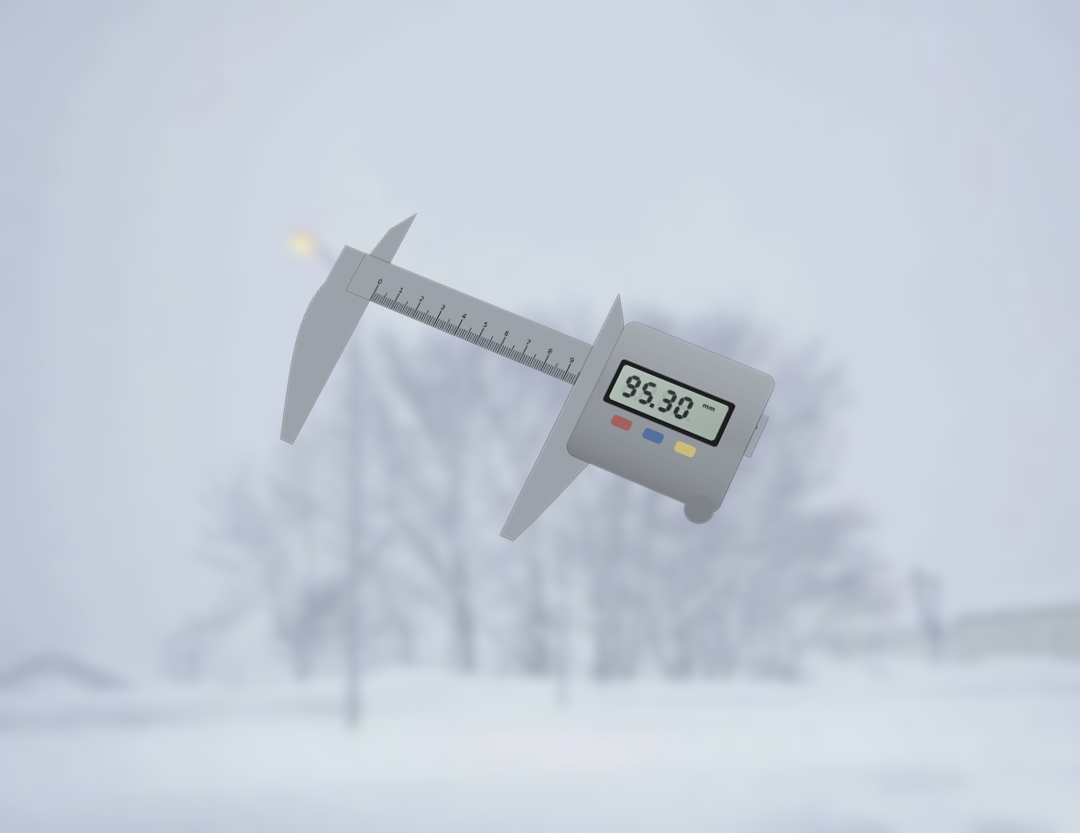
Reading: {"value": 95.30, "unit": "mm"}
